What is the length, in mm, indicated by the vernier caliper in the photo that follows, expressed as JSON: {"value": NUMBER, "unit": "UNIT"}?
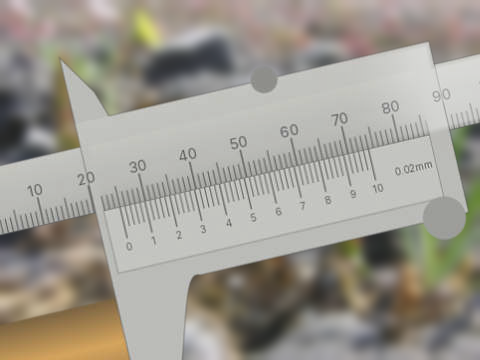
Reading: {"value": 25.0, "unit": "mm"}
